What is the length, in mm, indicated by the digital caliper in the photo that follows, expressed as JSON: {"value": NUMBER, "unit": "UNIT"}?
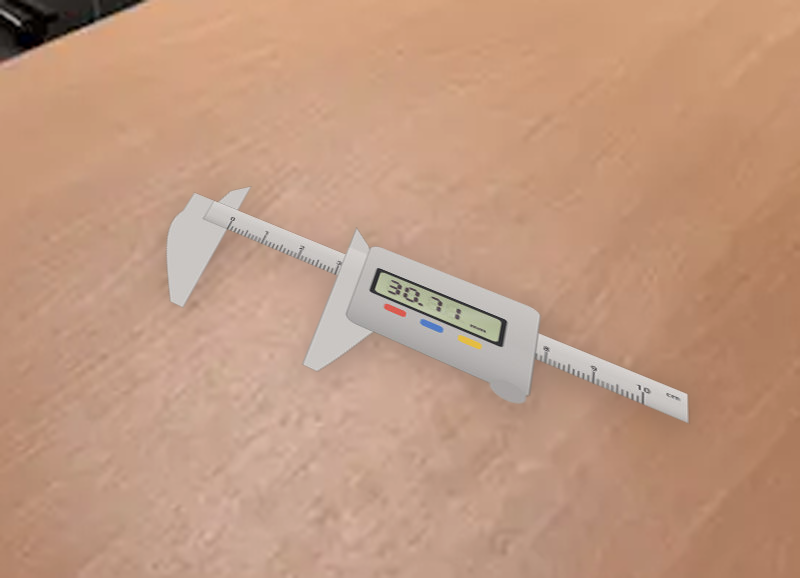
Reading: {"value": 30.71, "unit": "mm"}
